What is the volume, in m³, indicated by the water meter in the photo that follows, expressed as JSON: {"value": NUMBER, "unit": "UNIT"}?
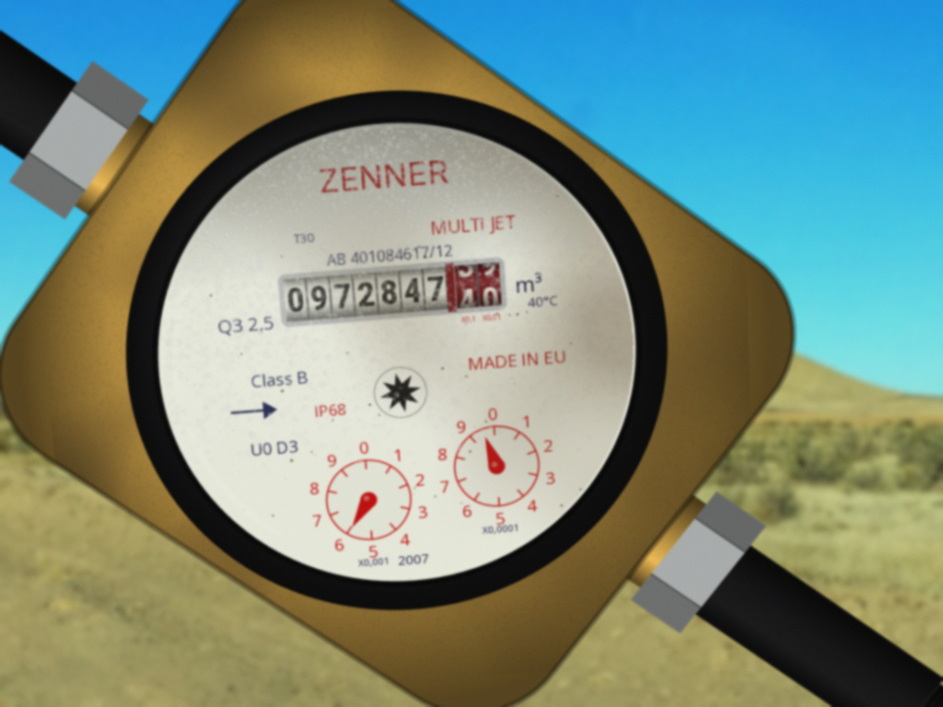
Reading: {"value": 972847.3959, "unit": "m³"}
